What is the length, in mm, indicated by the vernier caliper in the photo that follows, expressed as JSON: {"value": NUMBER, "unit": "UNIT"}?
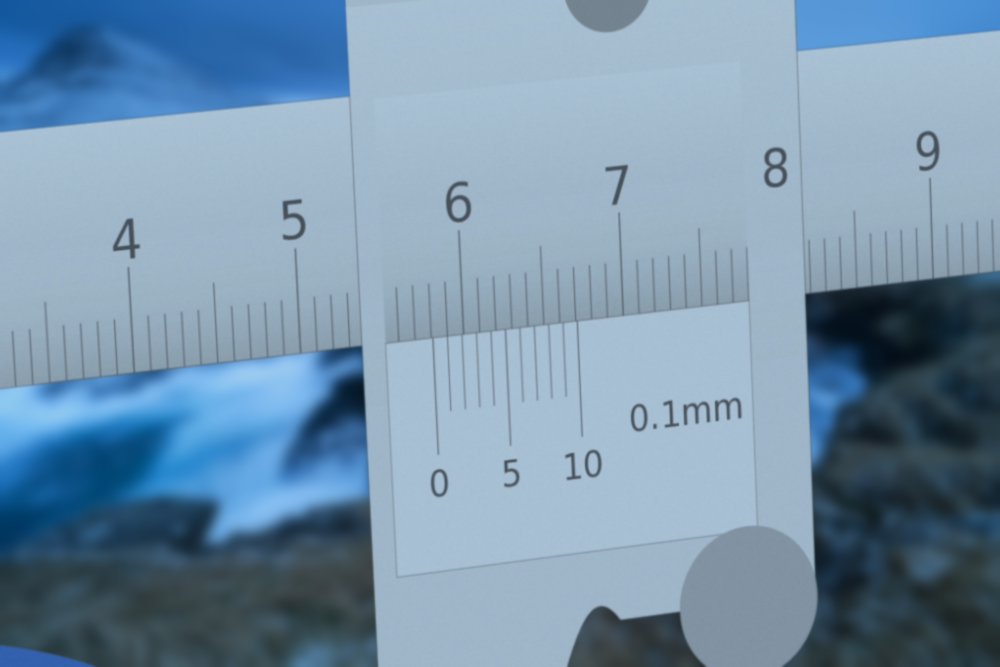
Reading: {"value": 58.1, "unit": "mm"}
